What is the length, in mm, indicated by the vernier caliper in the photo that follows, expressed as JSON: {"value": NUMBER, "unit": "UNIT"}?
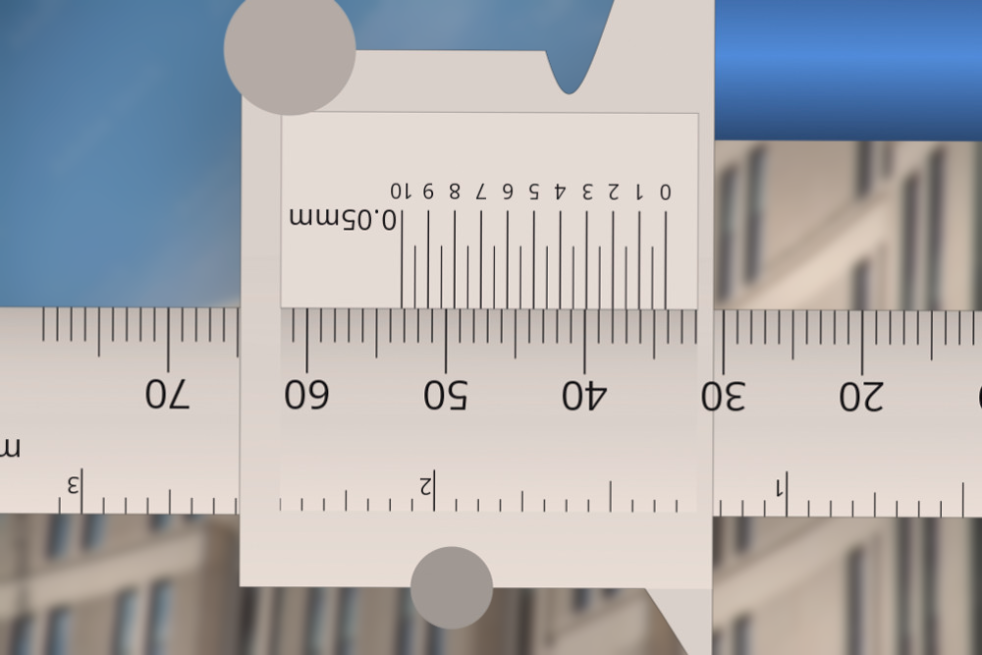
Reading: {"value": 34.2, "unit": "mm"}
